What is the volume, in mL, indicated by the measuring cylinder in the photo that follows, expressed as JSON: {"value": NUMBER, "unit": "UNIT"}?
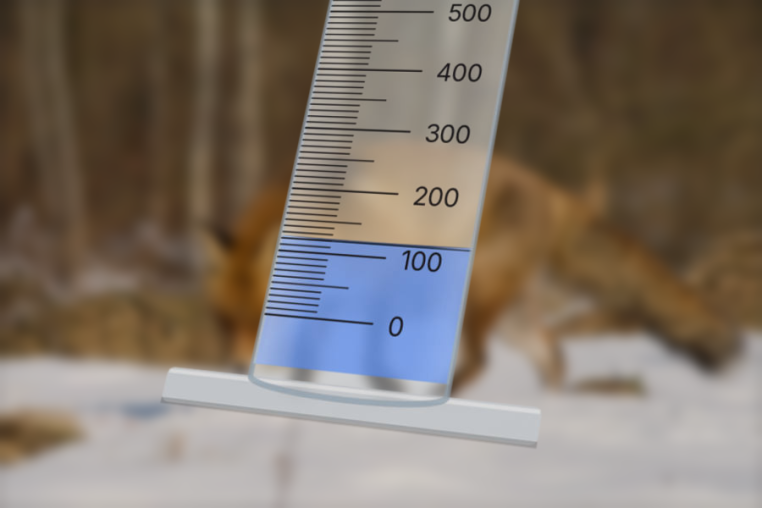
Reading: {"value": 120, "unit": "mL"}
